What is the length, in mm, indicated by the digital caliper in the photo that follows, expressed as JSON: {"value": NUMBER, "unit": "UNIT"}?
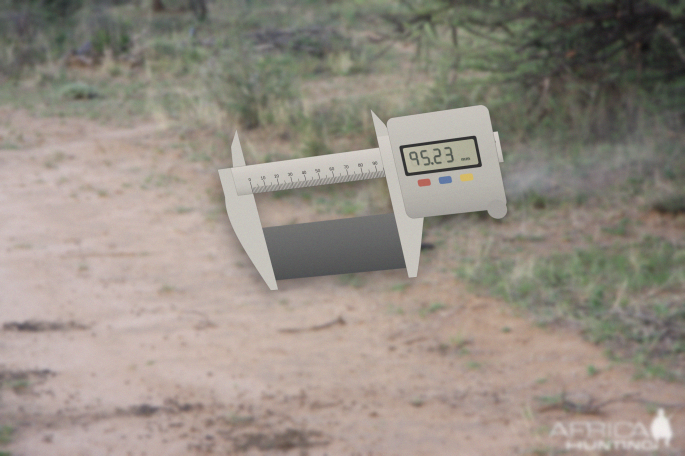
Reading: {"value": 95.23, "unit": "mm"}
